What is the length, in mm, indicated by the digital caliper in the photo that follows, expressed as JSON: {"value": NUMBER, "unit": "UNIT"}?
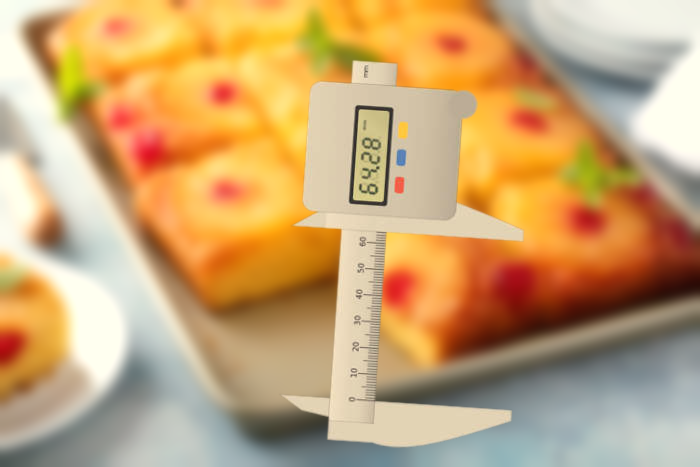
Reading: {"value": 64.28, "unit": "mm"}
